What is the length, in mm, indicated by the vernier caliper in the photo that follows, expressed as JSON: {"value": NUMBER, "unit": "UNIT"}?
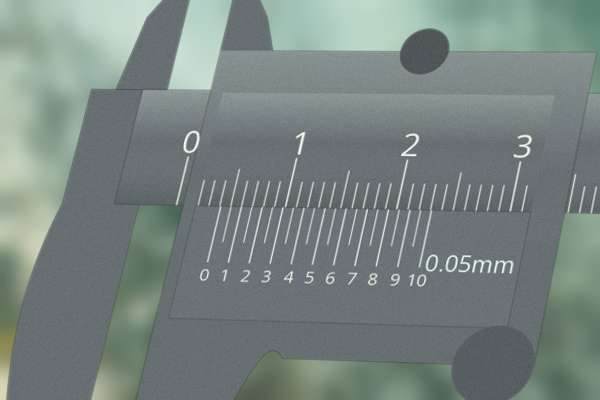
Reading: {"value": 4.1, "unit": "mm"}
